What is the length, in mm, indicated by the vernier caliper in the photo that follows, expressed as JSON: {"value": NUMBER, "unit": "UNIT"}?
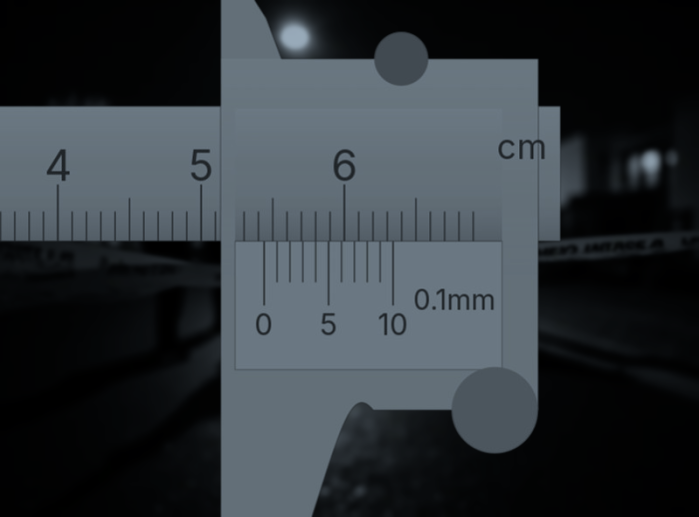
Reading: {"value": 54.4, "unit": "mm"}
